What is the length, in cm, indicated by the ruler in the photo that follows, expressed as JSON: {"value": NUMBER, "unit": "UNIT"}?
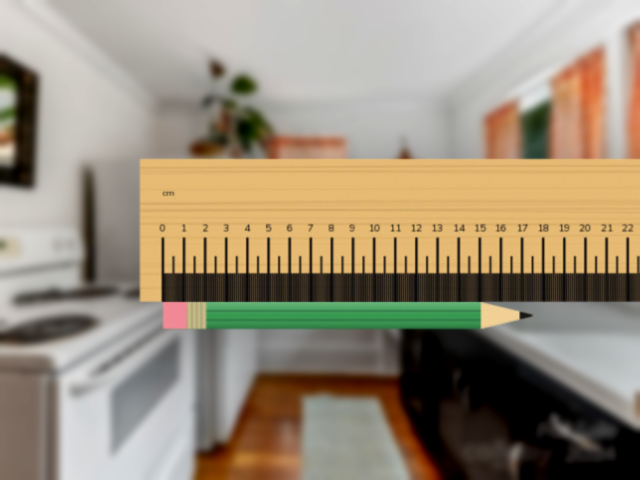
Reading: {"value": 17.5, "unit": "cm"}
